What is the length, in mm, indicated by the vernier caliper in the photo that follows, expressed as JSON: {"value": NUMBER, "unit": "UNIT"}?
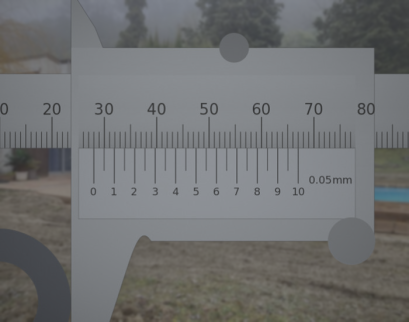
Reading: {"value": 28.0, "unit": "mm"}
